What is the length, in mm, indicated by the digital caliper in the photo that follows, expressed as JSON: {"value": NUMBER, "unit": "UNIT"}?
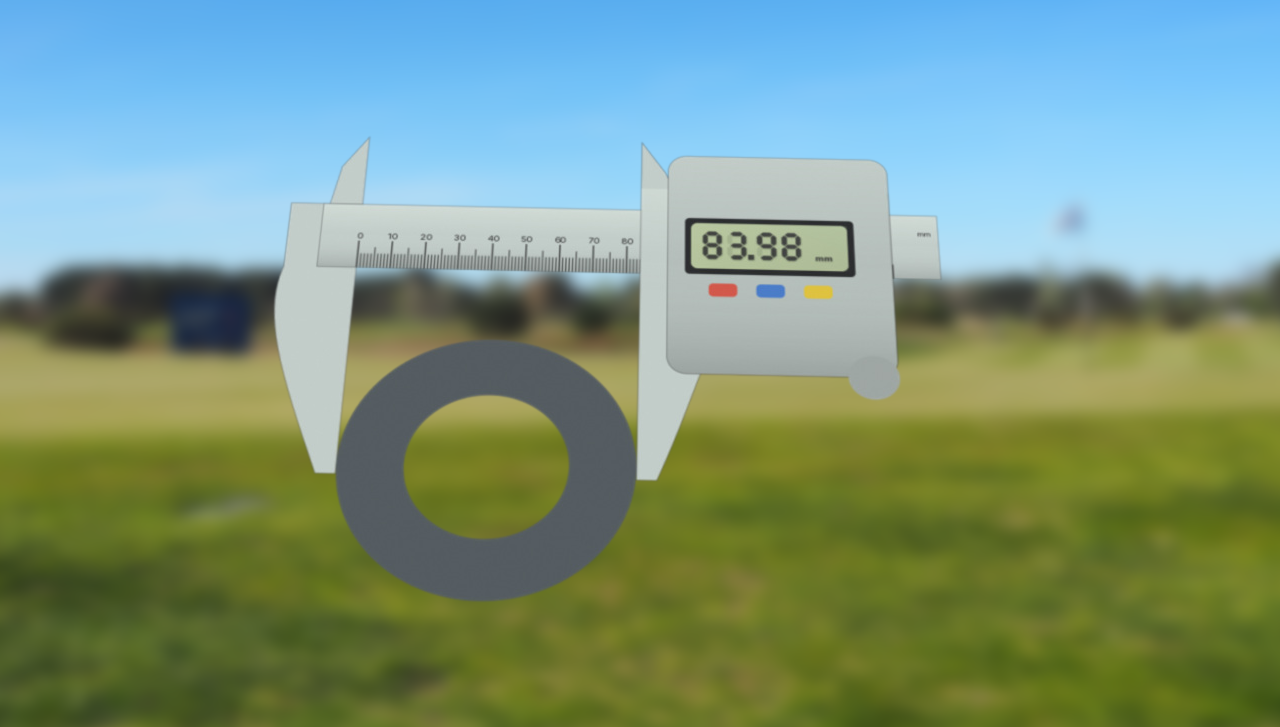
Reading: {"value": 83.98, "unit": "mm"}
